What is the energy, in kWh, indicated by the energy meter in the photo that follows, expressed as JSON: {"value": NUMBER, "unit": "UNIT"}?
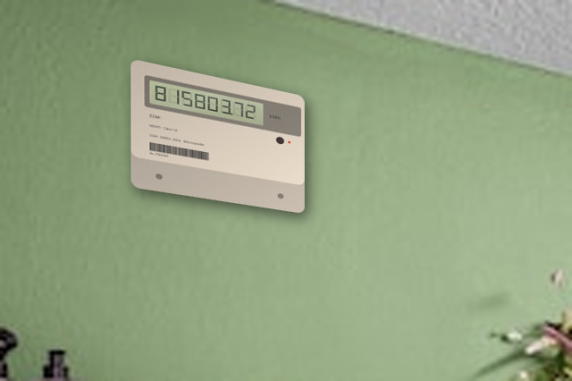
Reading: {"value": 815803.72, "unit": "kWh"}
